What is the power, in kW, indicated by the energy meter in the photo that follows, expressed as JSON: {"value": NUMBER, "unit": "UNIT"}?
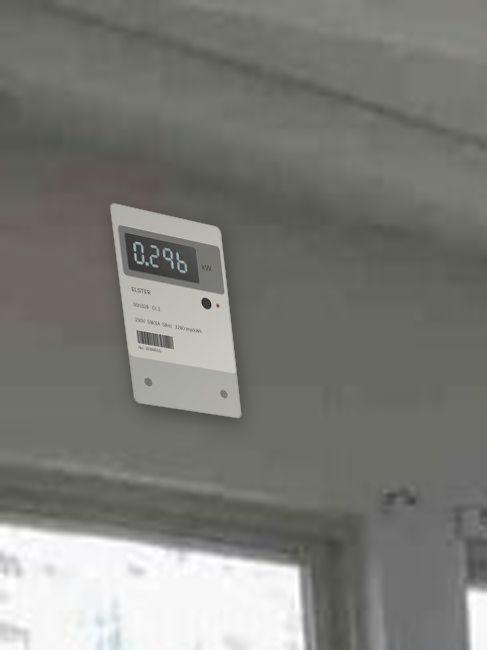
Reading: {"value": 0.296, "unit": "kW"}
